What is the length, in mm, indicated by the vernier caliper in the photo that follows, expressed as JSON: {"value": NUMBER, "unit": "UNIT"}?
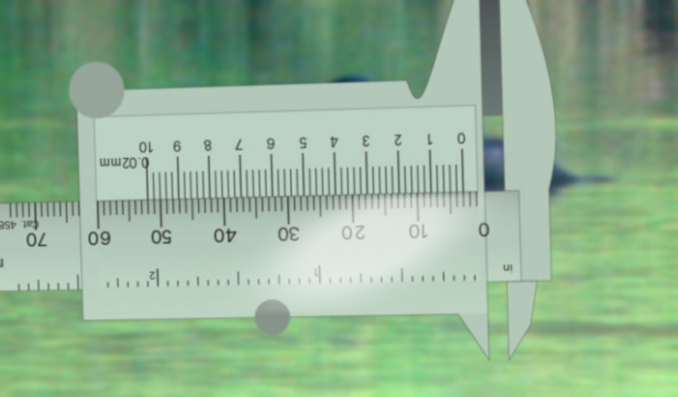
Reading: {"value": 3.0, "unit": "mm"}
